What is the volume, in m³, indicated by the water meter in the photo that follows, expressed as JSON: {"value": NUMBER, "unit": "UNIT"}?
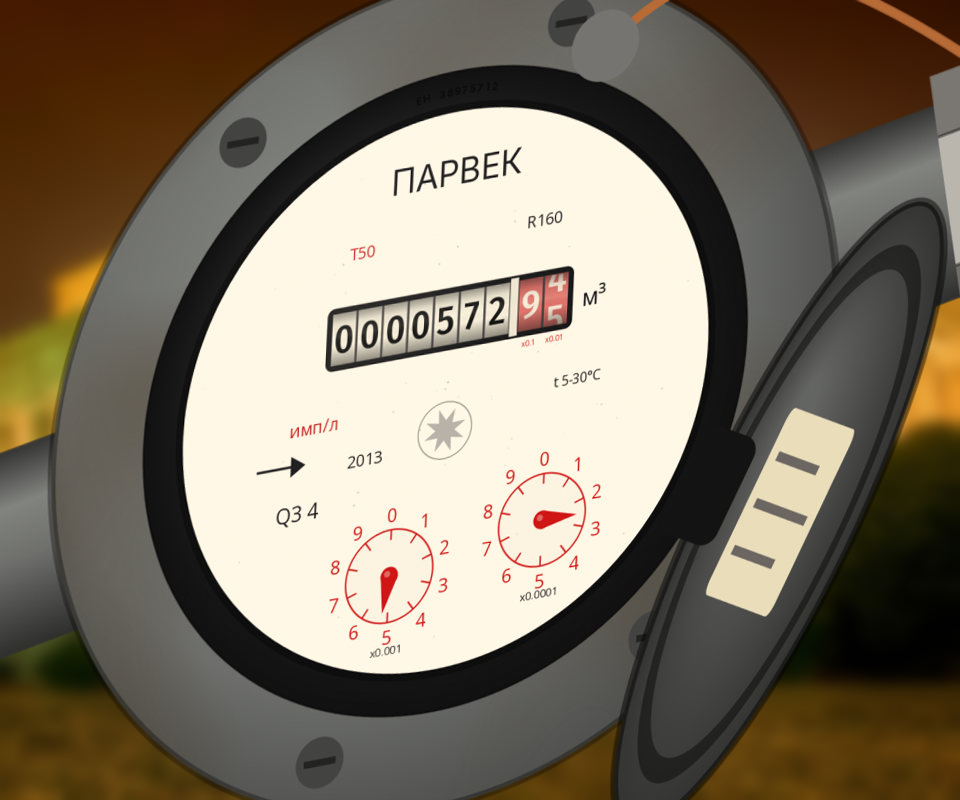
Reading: {"value": 572.9452, "unit": "m³"}
